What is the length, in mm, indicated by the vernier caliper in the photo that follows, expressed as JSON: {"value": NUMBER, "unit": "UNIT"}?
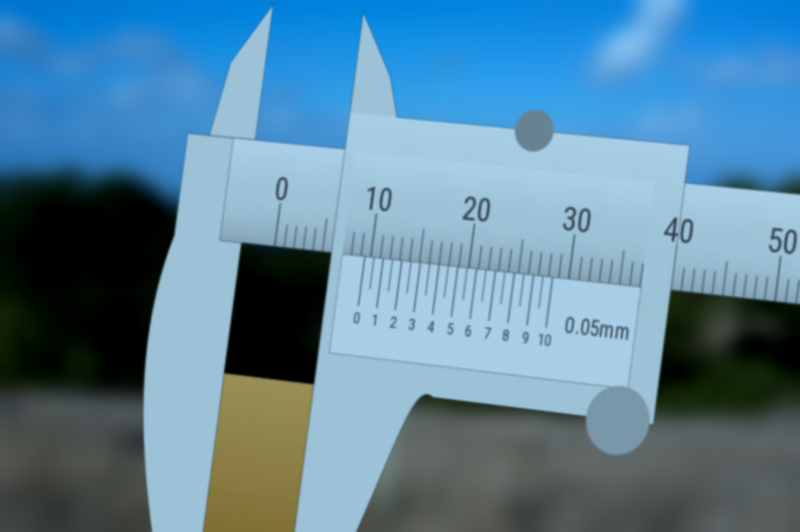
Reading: {"value": 9.4, "unit": "mm"}
